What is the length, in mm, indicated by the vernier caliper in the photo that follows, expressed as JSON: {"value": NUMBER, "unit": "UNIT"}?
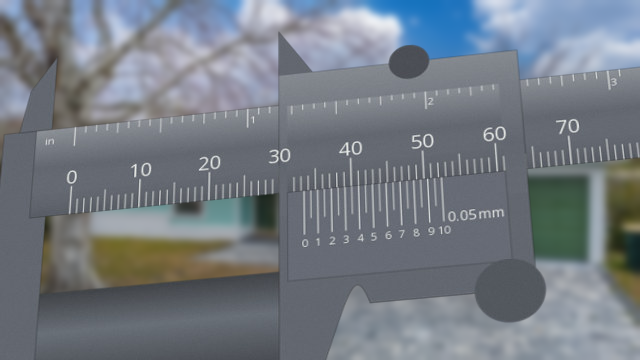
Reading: {"value": 33.4, "unit": "mm"}
